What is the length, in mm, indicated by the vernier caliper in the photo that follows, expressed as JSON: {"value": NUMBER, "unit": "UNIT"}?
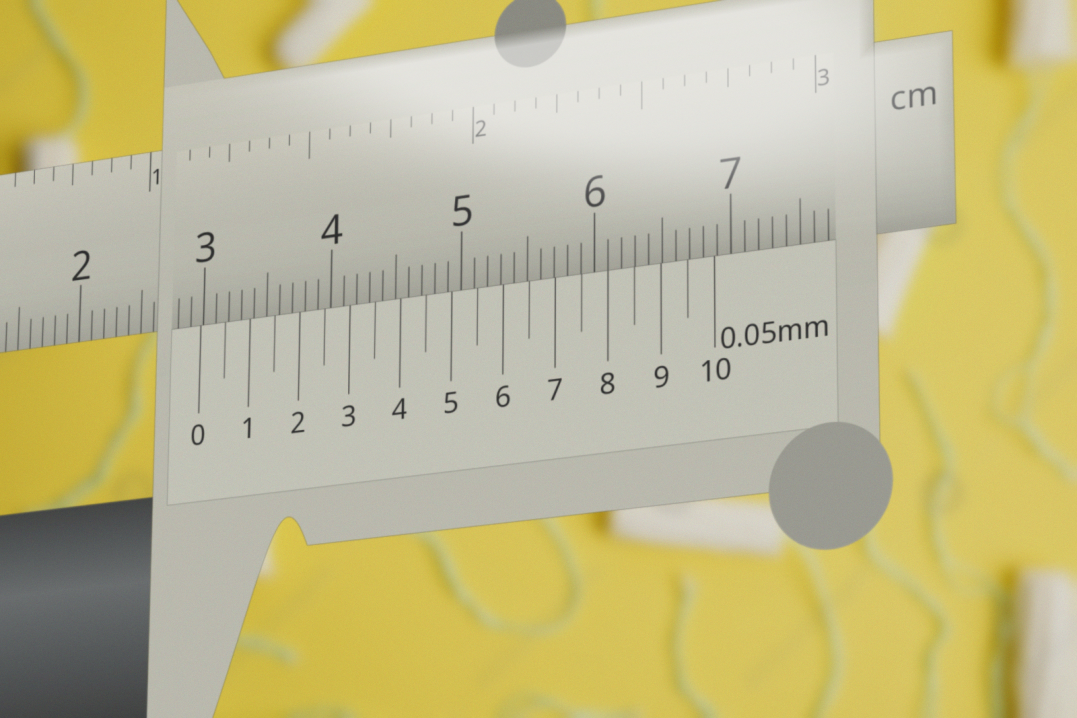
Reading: {"value": 29.8, "unit": "mm"}
